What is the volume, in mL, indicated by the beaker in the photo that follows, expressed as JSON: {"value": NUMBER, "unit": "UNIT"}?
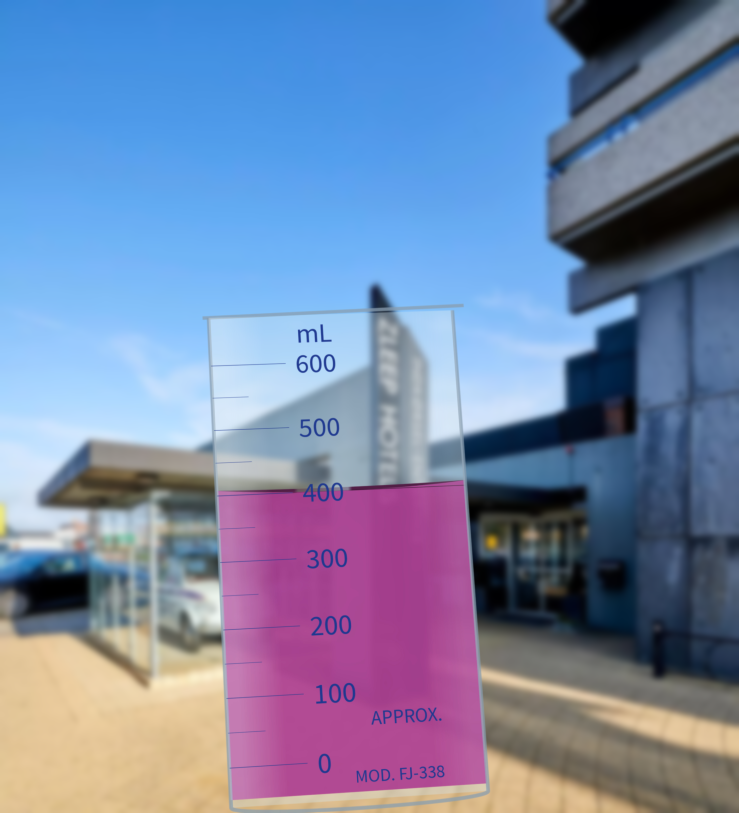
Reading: {"value": 400, "unit": "mL"}
